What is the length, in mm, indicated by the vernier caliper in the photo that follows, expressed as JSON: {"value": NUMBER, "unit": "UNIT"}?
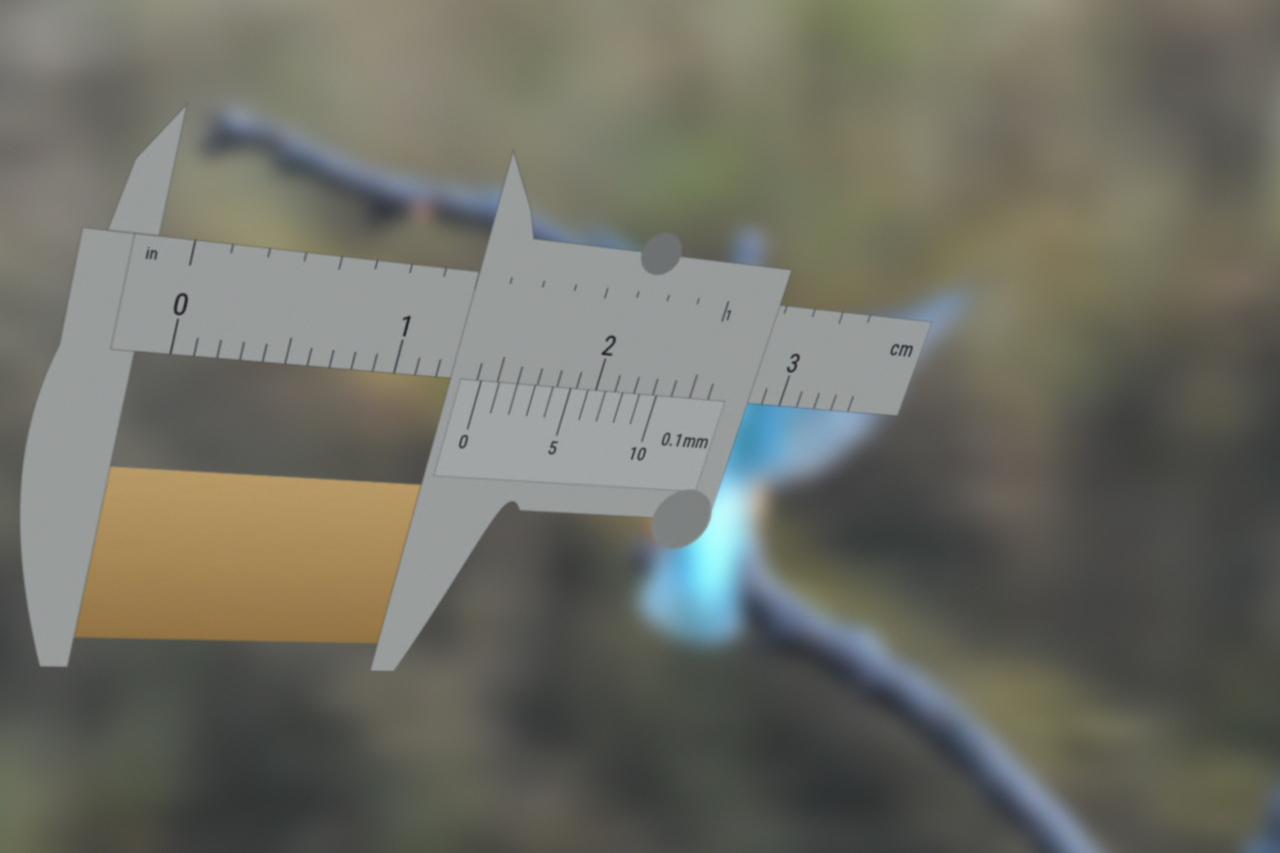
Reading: {"value": 14.2, "unit": "mm"}
